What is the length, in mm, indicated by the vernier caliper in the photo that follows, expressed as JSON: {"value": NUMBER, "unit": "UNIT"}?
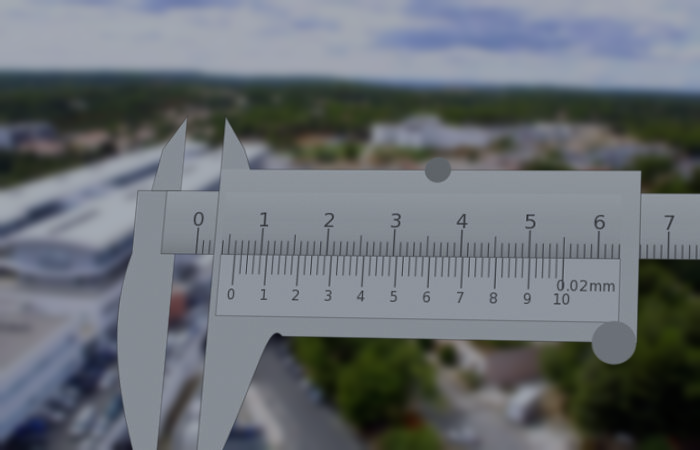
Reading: {"value": 6.0, "unit": "mm"}
